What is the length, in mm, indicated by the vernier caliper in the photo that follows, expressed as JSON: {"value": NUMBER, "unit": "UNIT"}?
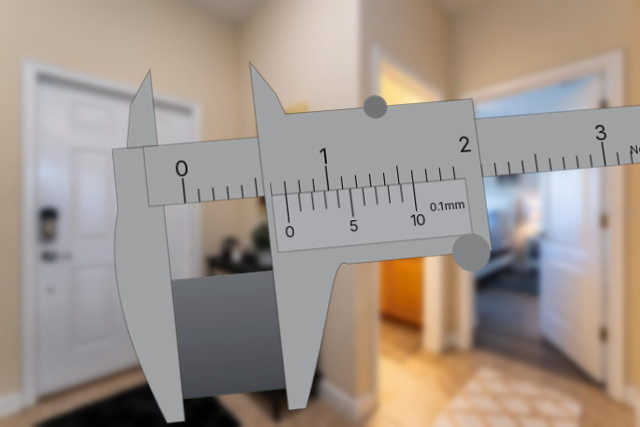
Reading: {"value": 7.0, "unit": "mm"}
